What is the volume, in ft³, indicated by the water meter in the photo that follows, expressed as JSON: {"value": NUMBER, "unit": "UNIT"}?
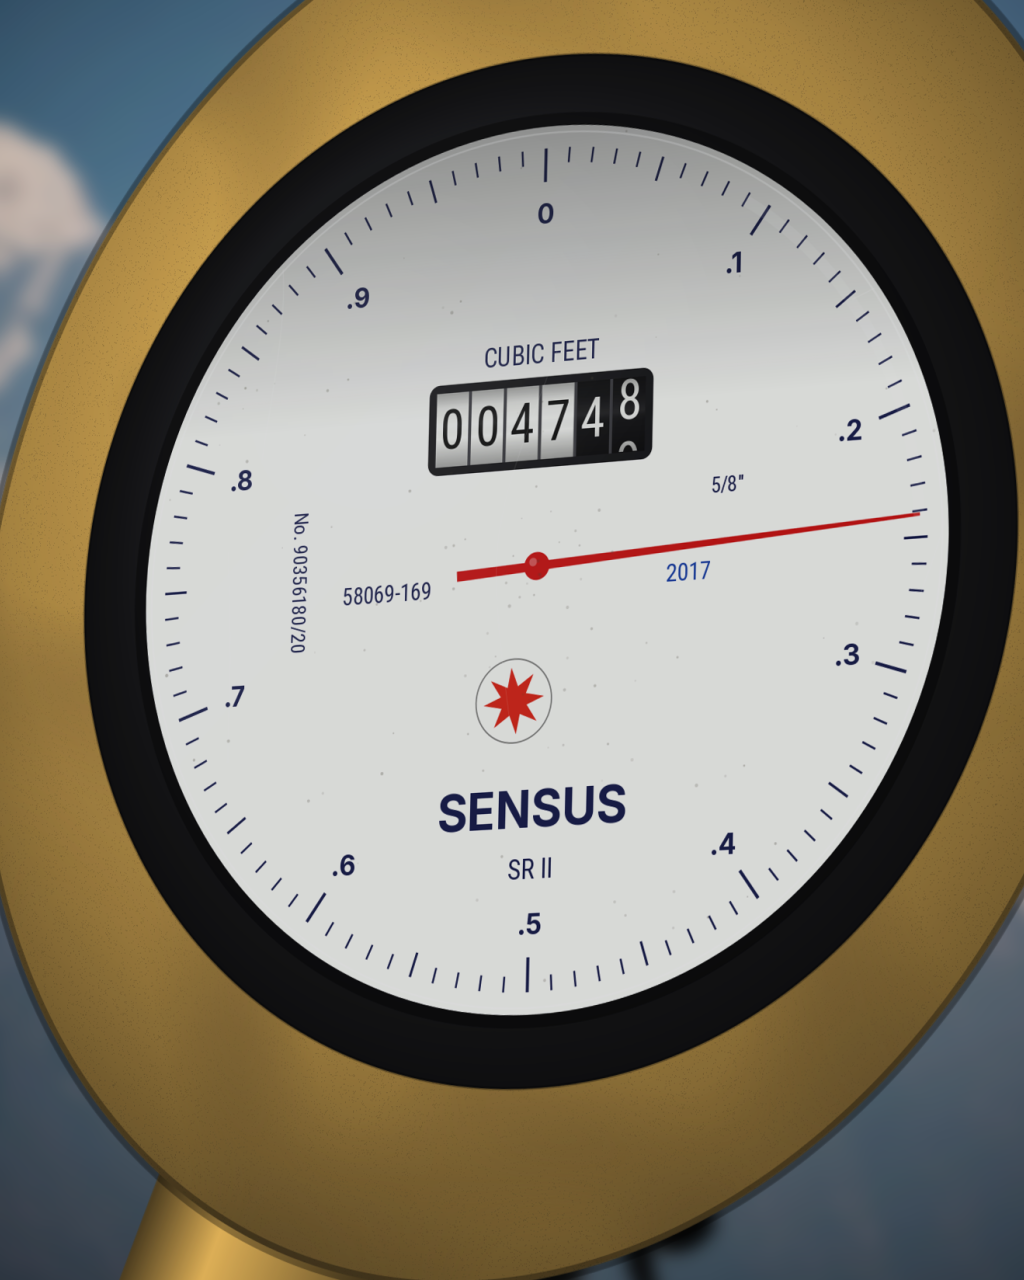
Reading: {"value": 4748.24, "unit": "ft³"}
